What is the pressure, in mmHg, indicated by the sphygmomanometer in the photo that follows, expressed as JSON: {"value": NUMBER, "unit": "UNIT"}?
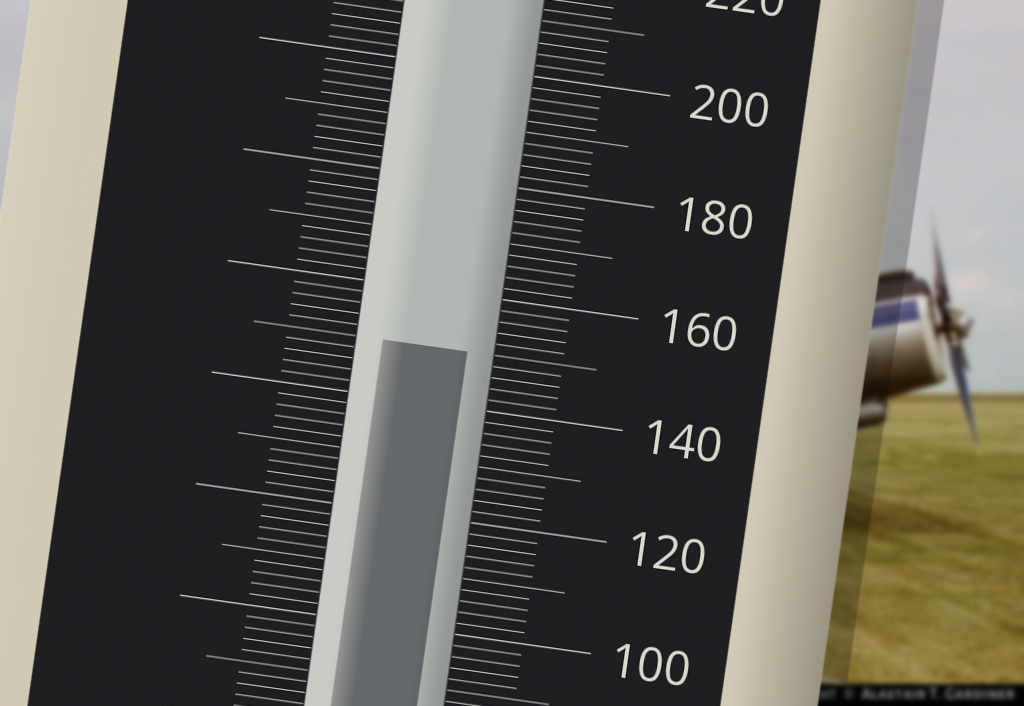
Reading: {"value": 150, "unit": "mmHg"}
